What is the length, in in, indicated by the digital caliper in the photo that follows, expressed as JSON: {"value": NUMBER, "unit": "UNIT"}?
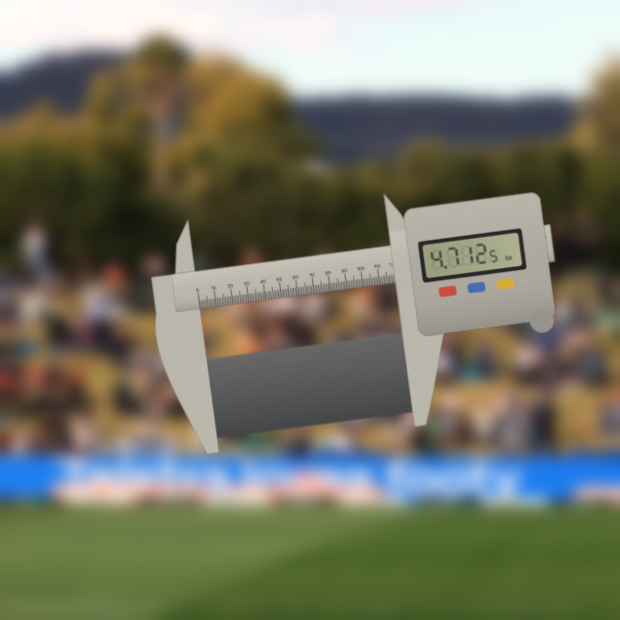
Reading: {"value": 4.7125, "unit": "in"}
